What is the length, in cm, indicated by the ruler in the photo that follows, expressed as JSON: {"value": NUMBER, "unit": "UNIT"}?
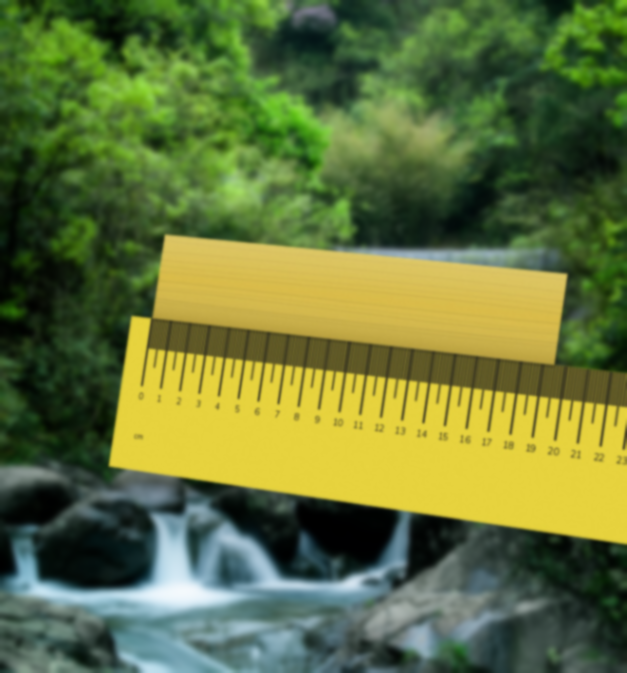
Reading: {"value": 19.5, "unit": "cm"}
